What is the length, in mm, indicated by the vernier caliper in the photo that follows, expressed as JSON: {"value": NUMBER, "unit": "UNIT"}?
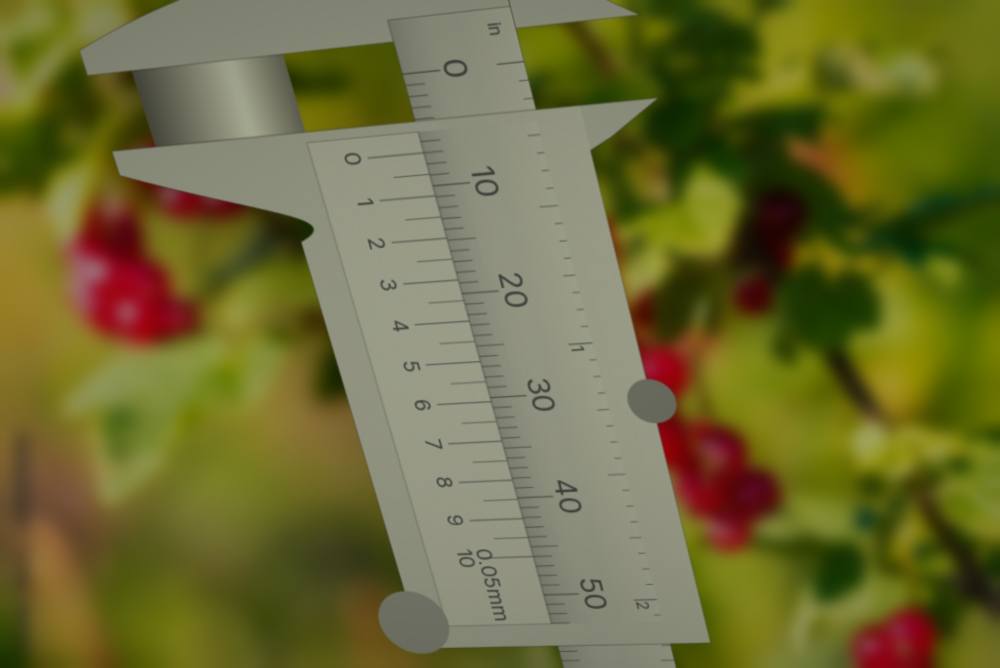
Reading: {"value": 7.0, "unit": "mm"}
